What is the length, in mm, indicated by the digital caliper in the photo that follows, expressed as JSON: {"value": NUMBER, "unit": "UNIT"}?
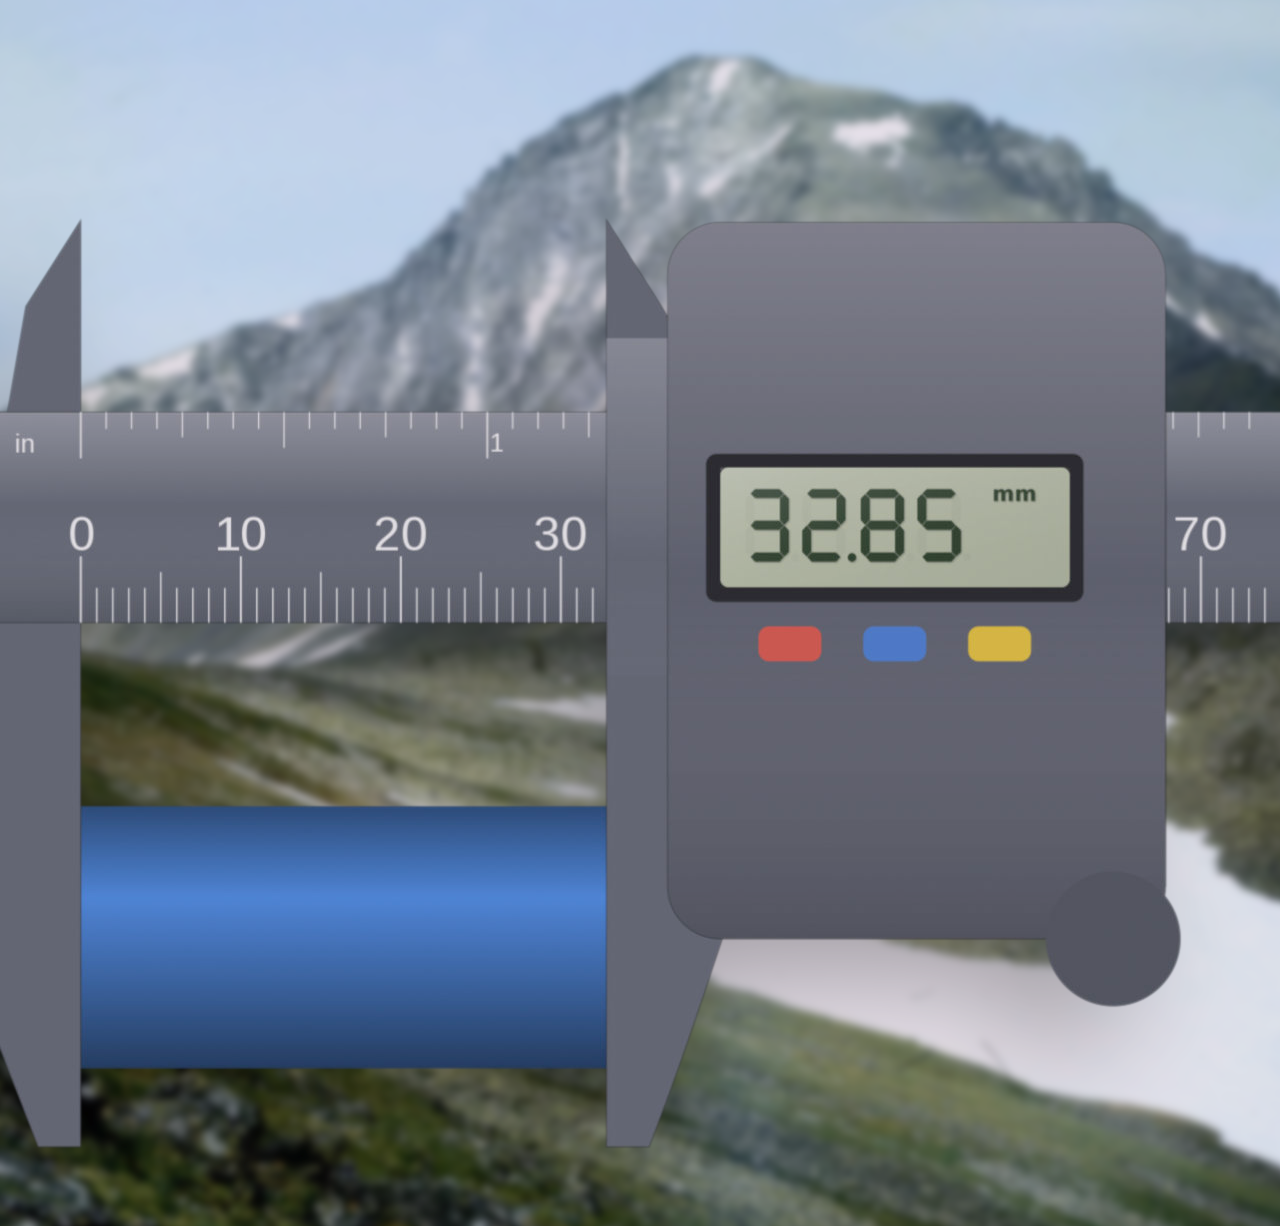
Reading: {"value": 32.85, "unit": "mm"}
